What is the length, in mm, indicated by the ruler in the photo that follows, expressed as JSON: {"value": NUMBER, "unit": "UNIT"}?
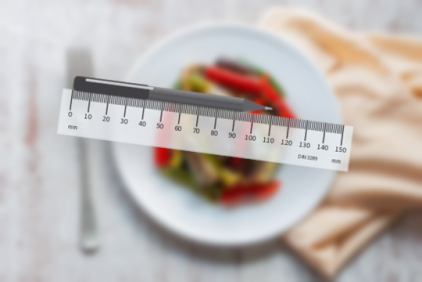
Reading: {"value": 110, "unit": "mm"}
